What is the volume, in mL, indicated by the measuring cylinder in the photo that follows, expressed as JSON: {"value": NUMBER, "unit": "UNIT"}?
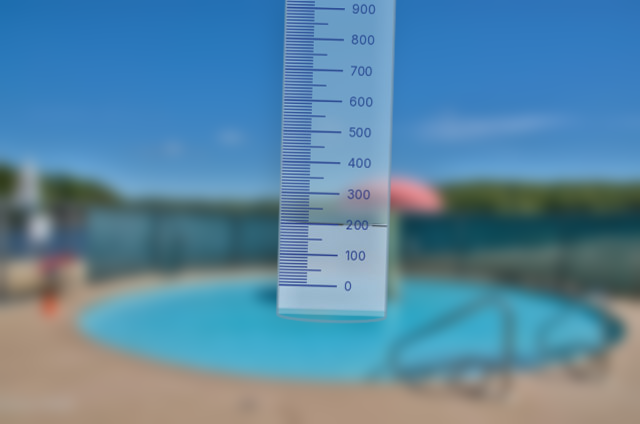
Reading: {"value": 200, "unit": "mL"}
